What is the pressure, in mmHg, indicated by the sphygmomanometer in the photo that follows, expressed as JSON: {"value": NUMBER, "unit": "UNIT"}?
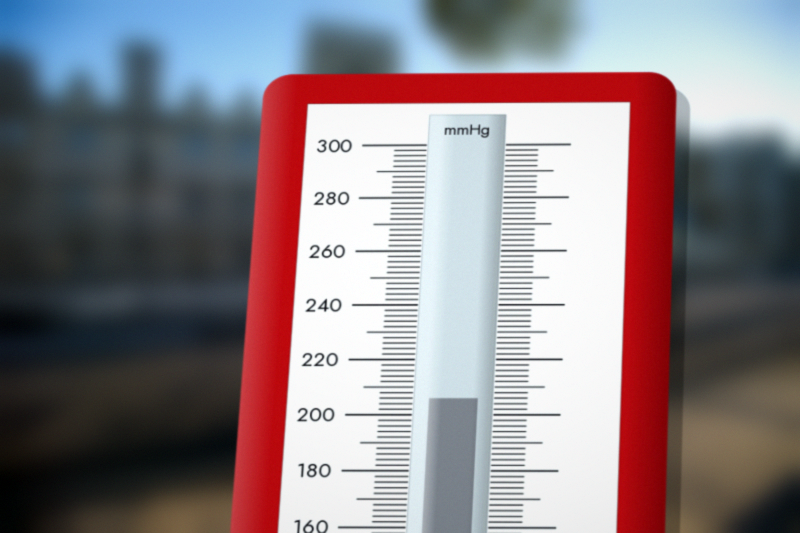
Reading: {"value": 206, "unit": "mmHg"}
